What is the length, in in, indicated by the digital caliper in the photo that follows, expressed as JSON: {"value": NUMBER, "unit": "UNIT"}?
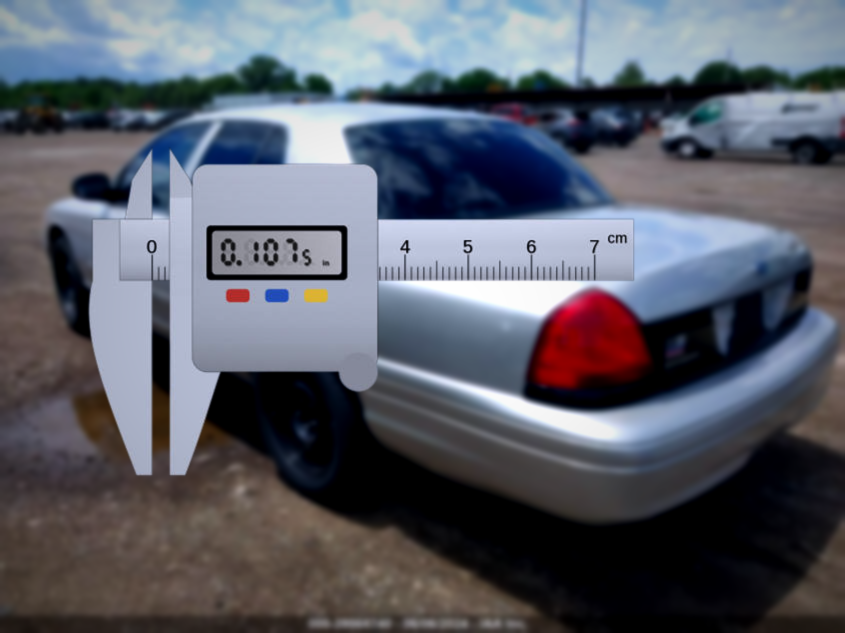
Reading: {"value": 0.1075, "unit": "in"}
